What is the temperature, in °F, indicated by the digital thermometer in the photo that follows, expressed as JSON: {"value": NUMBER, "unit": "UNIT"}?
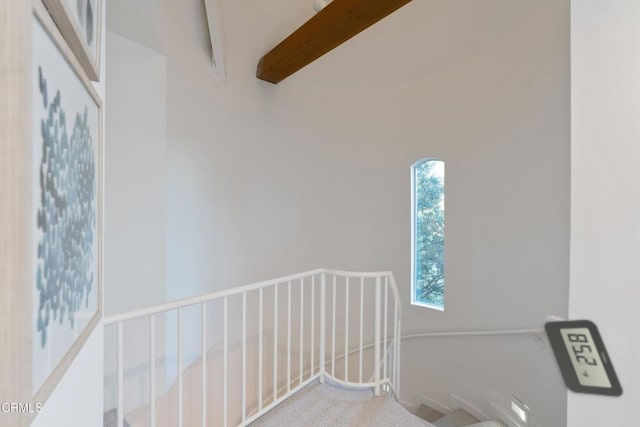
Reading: {"value": 85.2, "unit": "°F"}
